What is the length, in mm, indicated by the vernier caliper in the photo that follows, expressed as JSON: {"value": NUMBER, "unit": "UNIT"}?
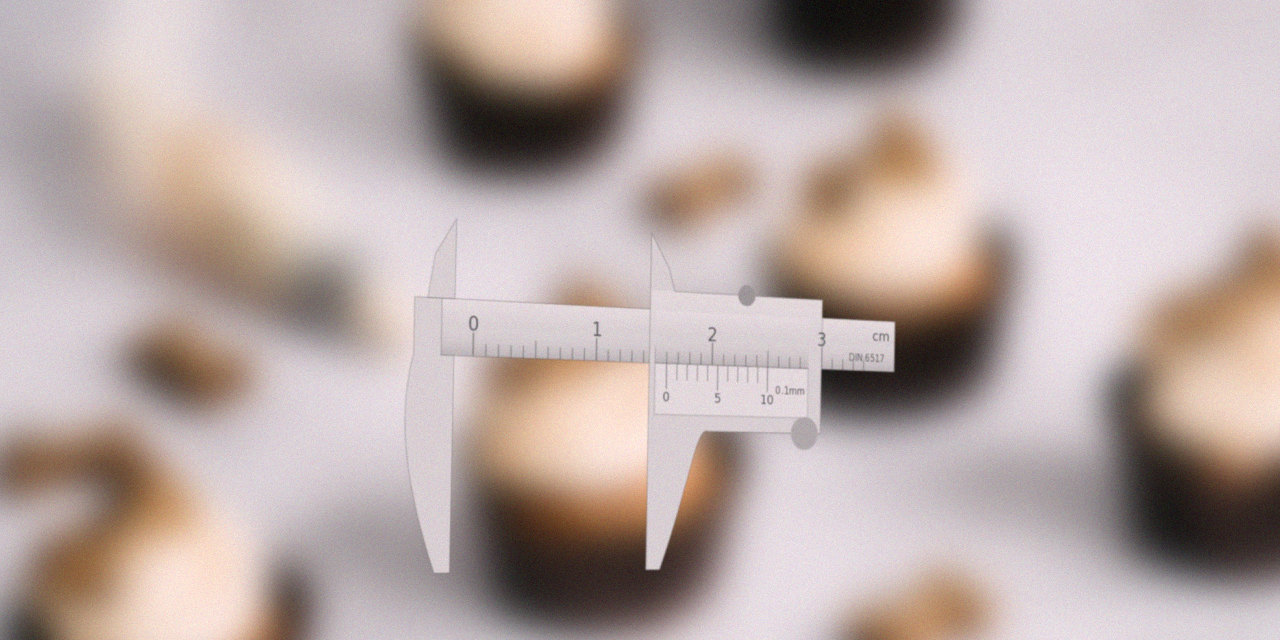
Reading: {"value": 16.0, "unit": "mm"}
